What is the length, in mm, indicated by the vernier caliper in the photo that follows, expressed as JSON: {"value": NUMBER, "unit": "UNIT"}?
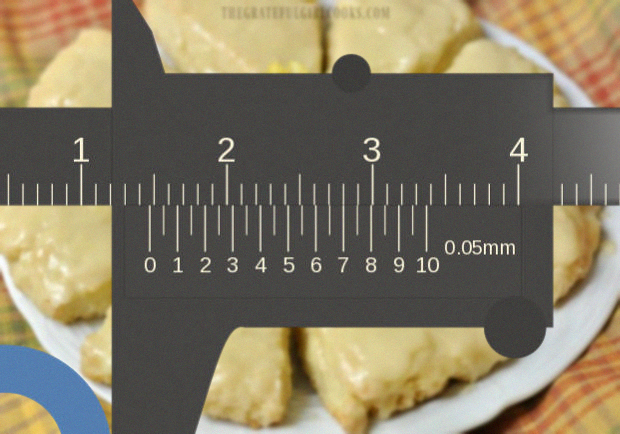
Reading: {"value": 14.7, "unit": "mm"}
